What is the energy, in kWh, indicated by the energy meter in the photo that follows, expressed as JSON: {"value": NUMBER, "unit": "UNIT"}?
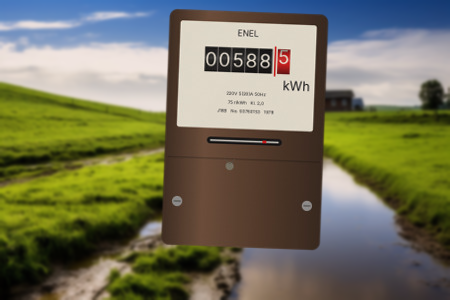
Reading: {"value": 588.5, "unit": "kWh"}
